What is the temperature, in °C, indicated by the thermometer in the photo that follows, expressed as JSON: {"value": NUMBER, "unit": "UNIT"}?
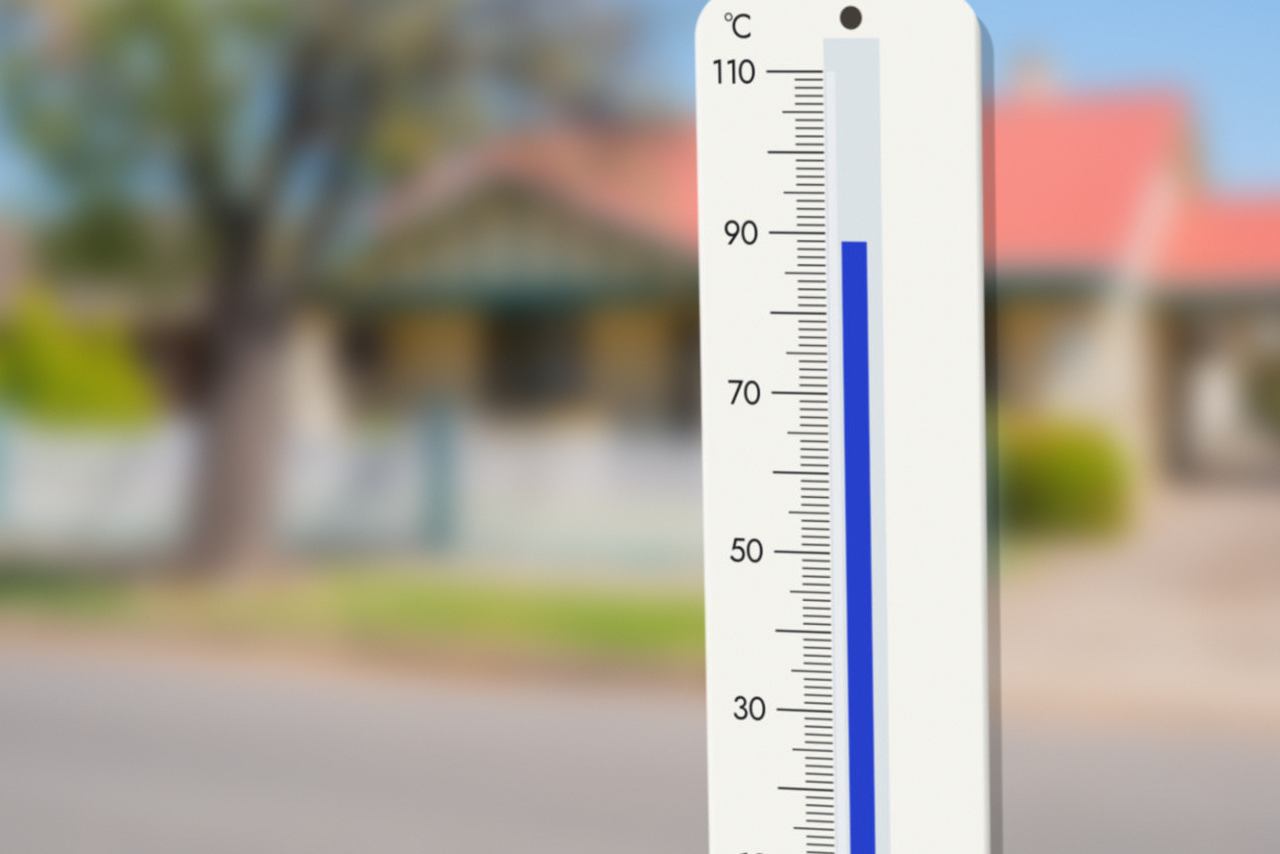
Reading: {"value": 89, "unit": "°C"}
